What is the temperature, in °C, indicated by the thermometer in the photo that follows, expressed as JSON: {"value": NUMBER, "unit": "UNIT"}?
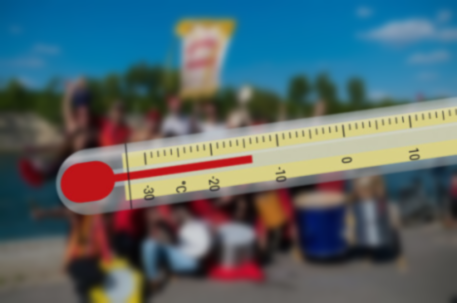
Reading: {"value": -14, "unit": "°C"}
